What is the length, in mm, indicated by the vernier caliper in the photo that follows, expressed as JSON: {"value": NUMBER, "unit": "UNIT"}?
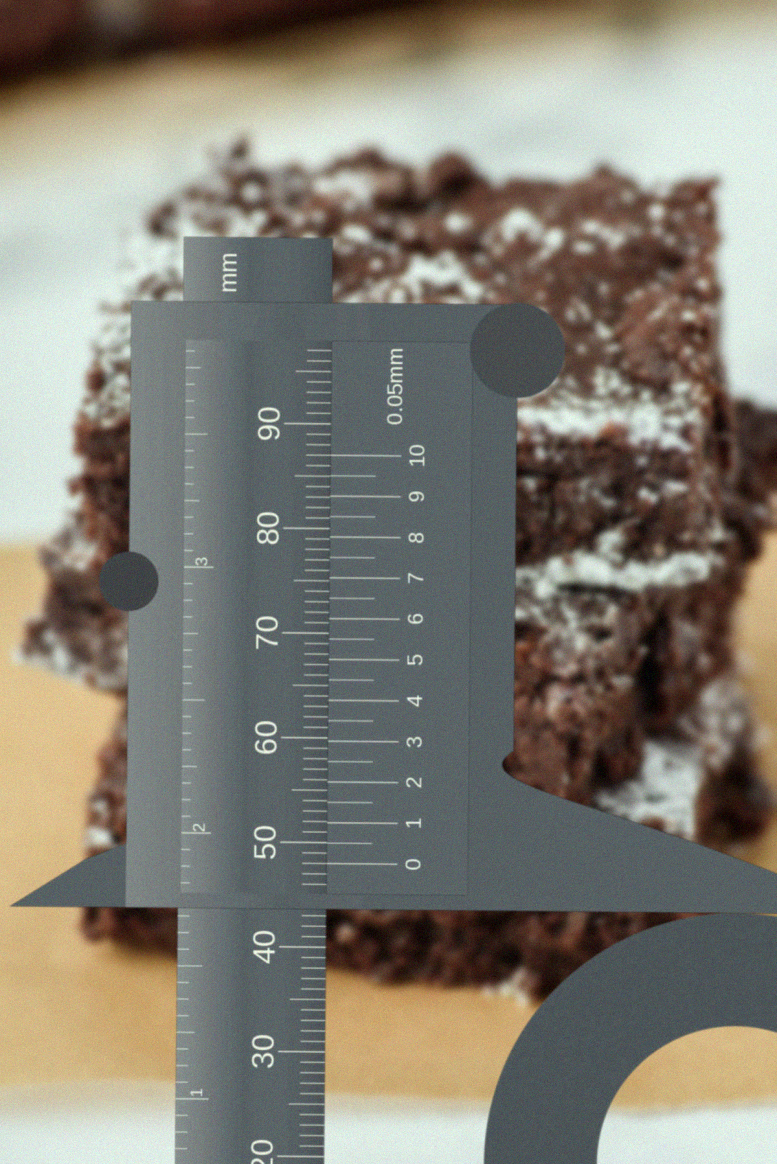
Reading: {"value": 48.0, "unit": "mm"}
